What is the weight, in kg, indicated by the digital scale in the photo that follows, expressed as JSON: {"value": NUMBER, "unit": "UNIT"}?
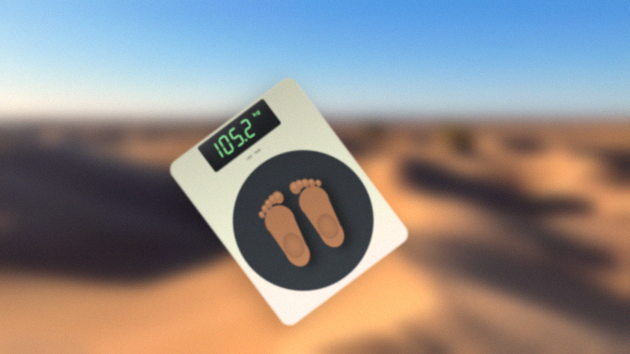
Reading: {"value": 105.2, "unit": "kg"}
